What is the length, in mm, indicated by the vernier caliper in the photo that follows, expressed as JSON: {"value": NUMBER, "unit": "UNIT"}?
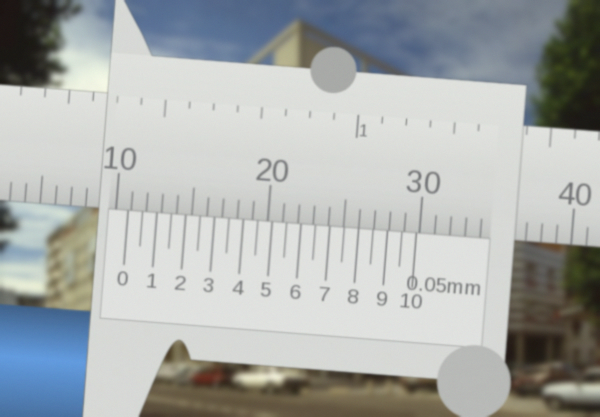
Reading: {"value": 10.8, "unit": "mm"}
